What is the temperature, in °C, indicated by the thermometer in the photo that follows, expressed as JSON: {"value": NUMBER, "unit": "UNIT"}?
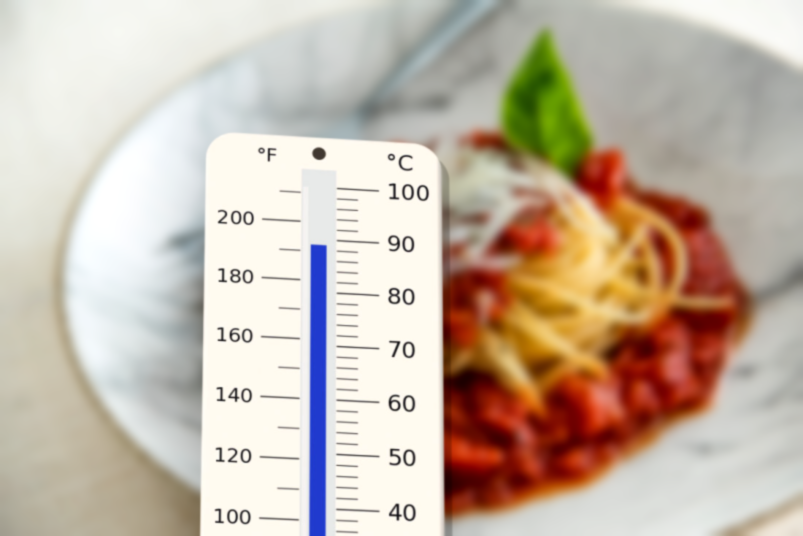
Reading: {"value": 89, "unit": "°C"}
